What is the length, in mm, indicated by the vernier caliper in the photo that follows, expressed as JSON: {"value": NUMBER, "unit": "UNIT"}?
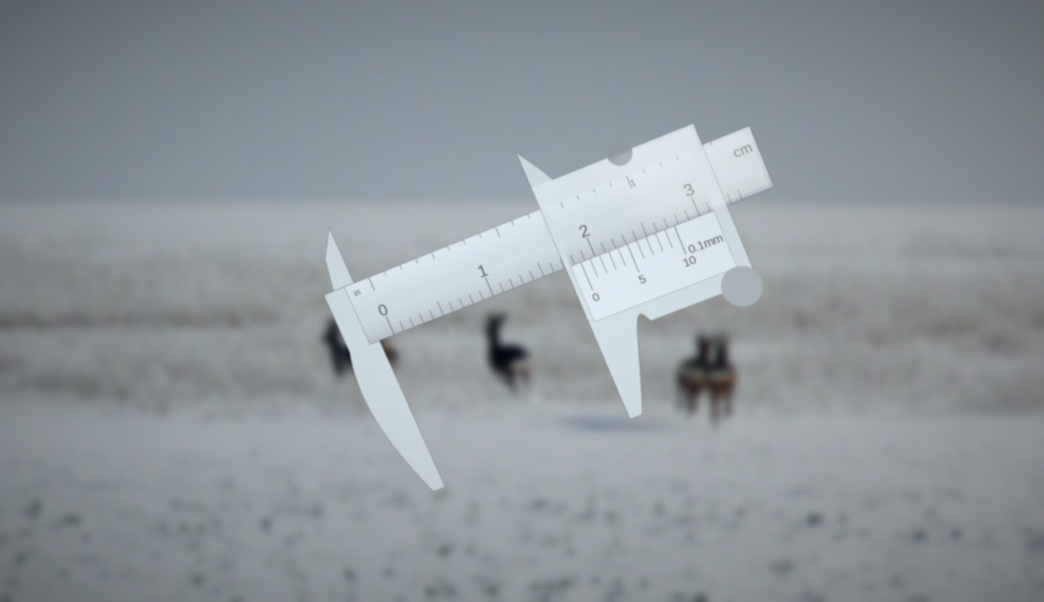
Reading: {"value": 18.6, "unit": "mm"}
